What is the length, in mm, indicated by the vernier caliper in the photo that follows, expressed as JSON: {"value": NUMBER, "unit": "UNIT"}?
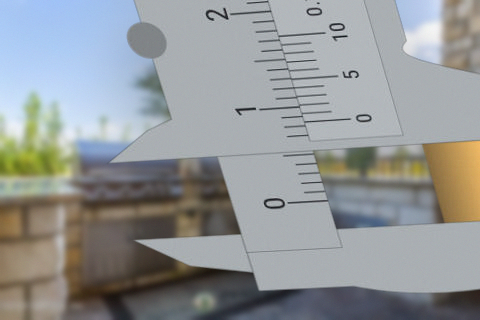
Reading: {"value": 8.4, "unit": "mm"}
